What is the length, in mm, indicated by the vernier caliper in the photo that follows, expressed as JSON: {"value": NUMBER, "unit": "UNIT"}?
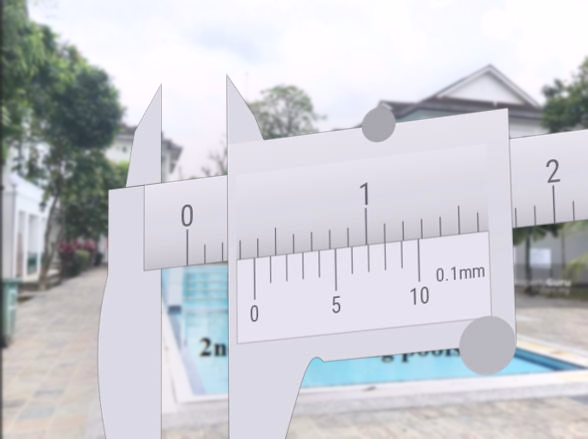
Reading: {"value": 3.8, "unit": "mm"}
